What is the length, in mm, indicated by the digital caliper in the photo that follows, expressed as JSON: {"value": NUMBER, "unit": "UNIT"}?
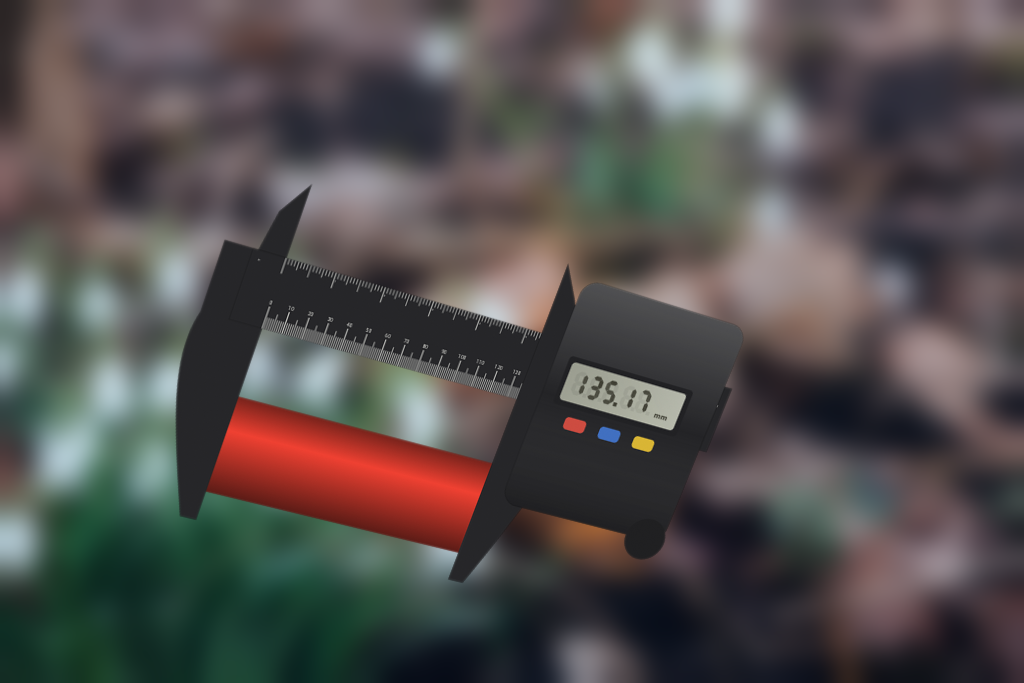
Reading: {"value": 135.17, "unit": "mm"}
